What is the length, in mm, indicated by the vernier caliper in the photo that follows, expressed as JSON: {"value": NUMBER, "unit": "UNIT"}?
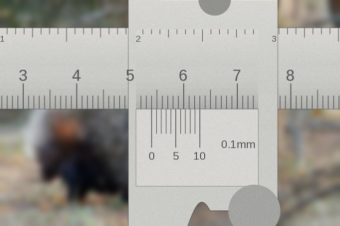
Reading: {"value": 54.0, "unit": "mm"}
